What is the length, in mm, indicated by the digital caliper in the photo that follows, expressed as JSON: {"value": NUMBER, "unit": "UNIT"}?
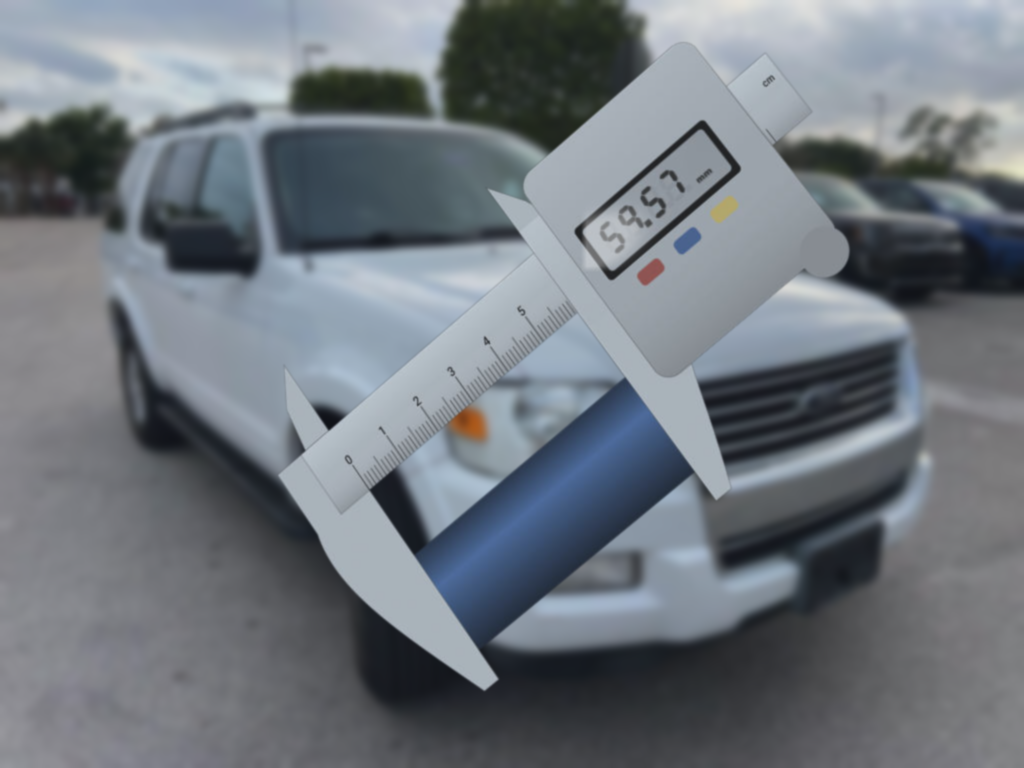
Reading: {"value": 59.57, "unit": "mm"}
